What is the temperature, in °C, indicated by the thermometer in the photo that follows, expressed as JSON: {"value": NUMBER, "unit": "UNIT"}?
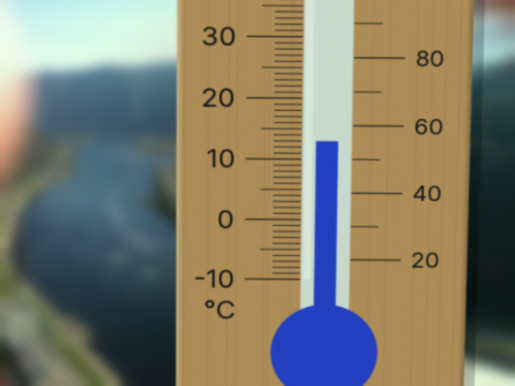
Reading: {"value": 13, "unit": "°C"}
